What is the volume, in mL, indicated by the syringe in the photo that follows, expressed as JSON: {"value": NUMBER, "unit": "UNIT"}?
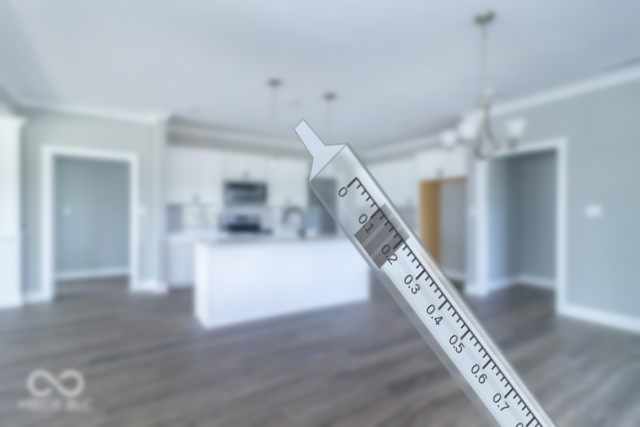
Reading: {"value": 0.1, "unit": "mL"}
